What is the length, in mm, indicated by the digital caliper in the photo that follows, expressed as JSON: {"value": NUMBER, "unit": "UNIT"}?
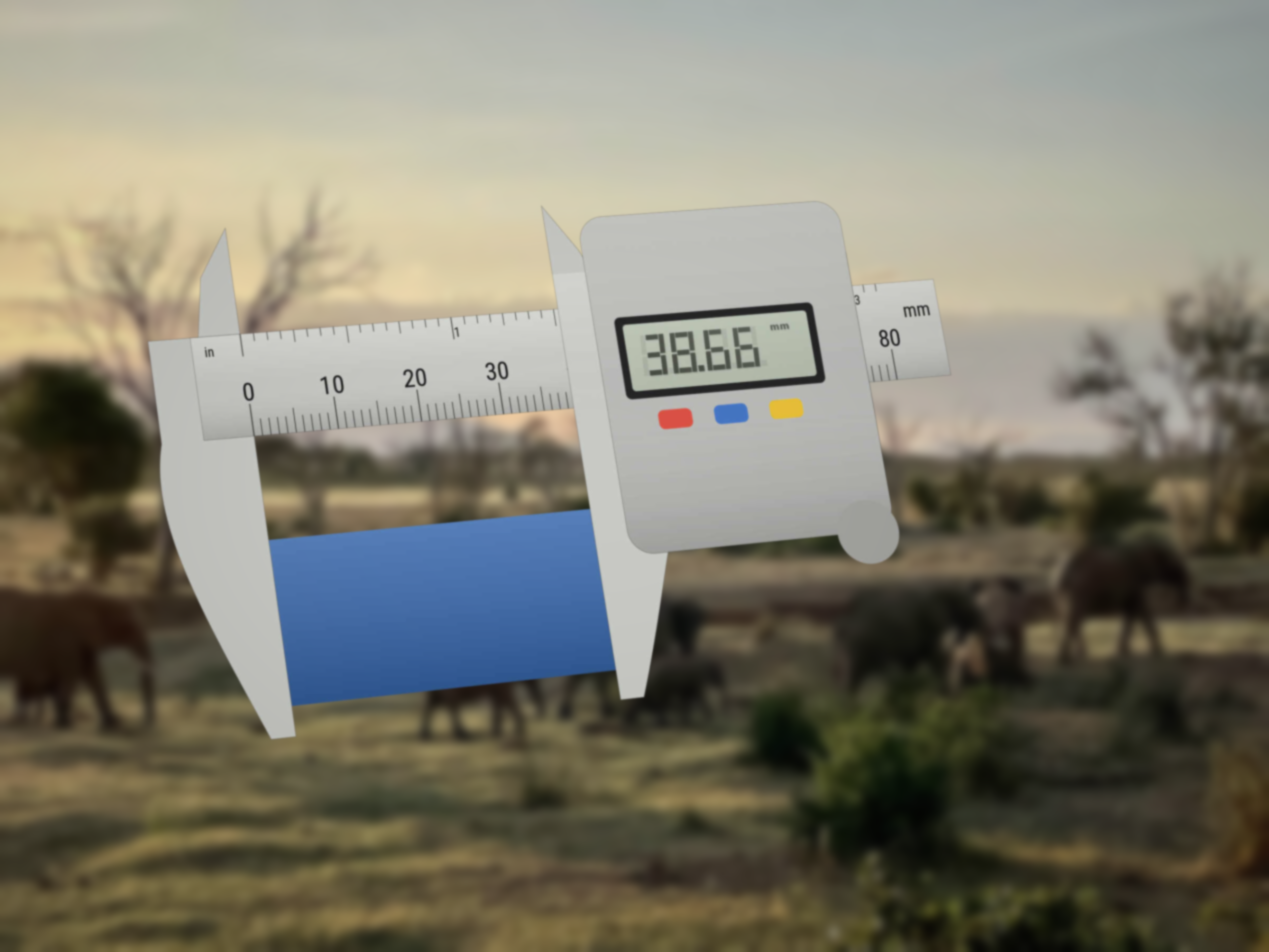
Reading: {"value": 38.66, "unit": "mm"}
